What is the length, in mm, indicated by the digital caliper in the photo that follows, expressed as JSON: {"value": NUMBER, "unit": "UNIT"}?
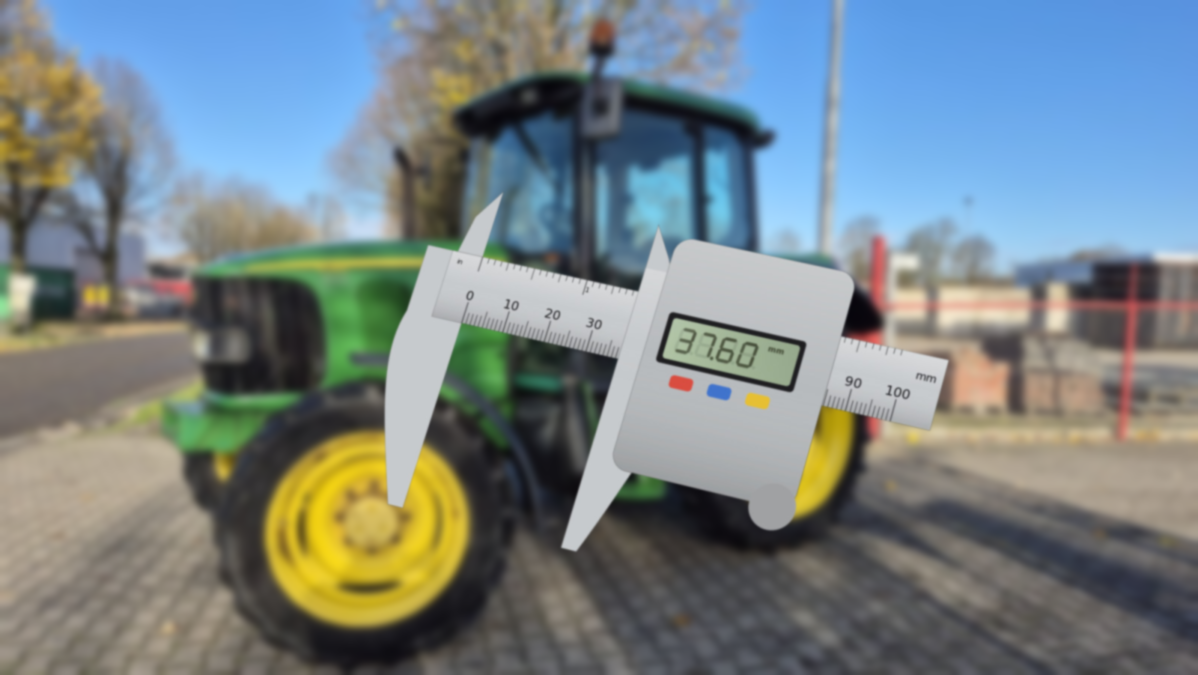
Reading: {"value": 37.60, "unit": "mm"}
